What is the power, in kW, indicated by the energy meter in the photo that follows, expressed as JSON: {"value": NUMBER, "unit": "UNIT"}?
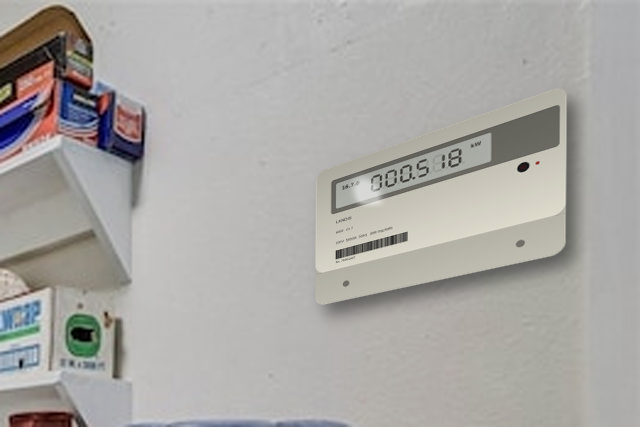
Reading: {"value": 0.518, "unit": "kW"}
